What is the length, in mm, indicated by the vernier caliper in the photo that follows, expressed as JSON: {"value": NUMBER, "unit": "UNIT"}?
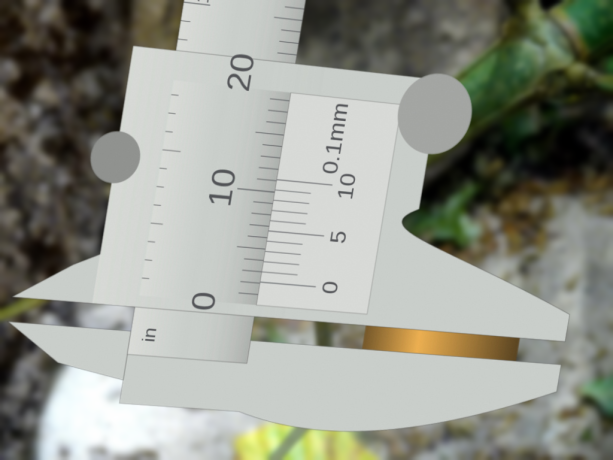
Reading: {"value": 2.1, "unit": "mm"}
